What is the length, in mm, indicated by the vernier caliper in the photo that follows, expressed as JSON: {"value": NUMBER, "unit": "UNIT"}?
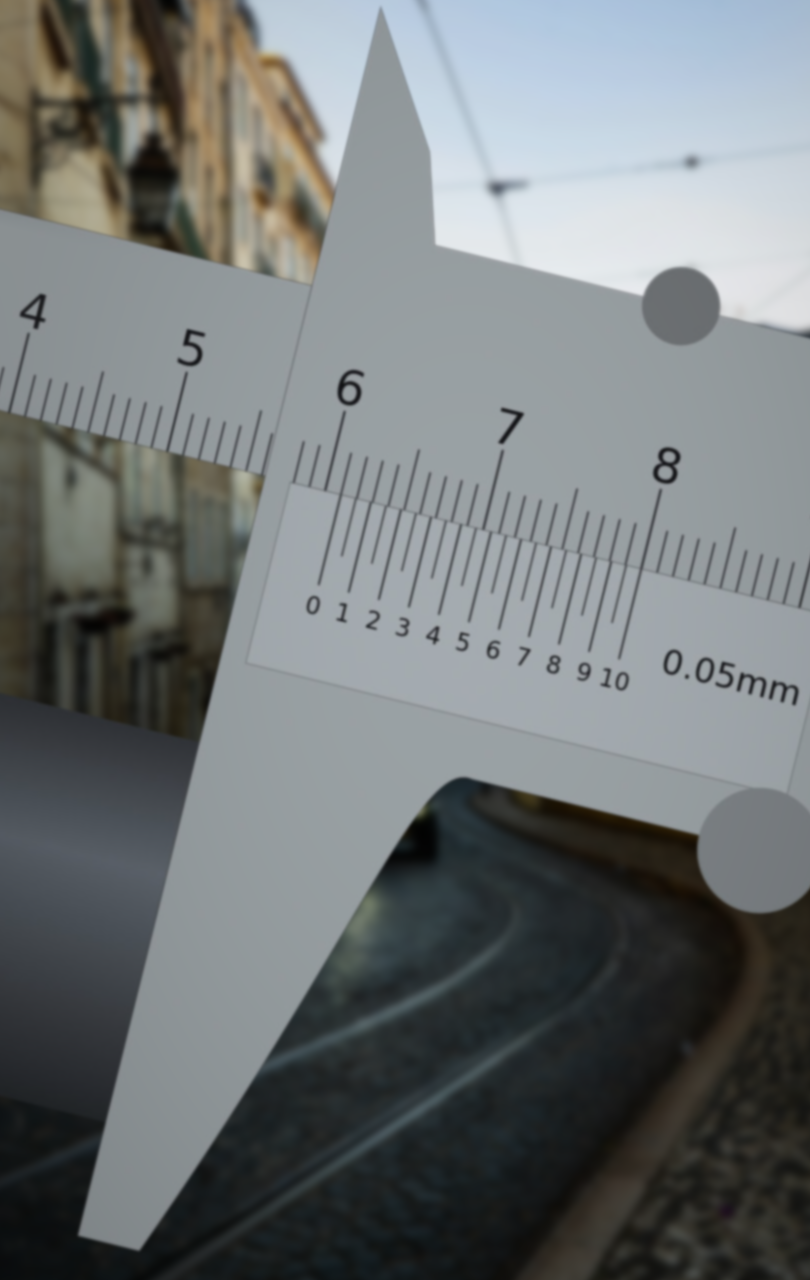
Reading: {"value": 61.0, "unit": "mm"}
